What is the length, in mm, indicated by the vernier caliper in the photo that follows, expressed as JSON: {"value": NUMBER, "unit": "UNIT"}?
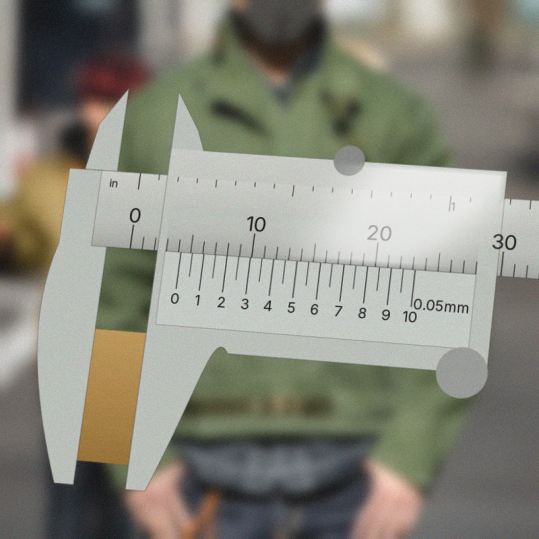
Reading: {"value": 4.2, "unit": "mm"}
